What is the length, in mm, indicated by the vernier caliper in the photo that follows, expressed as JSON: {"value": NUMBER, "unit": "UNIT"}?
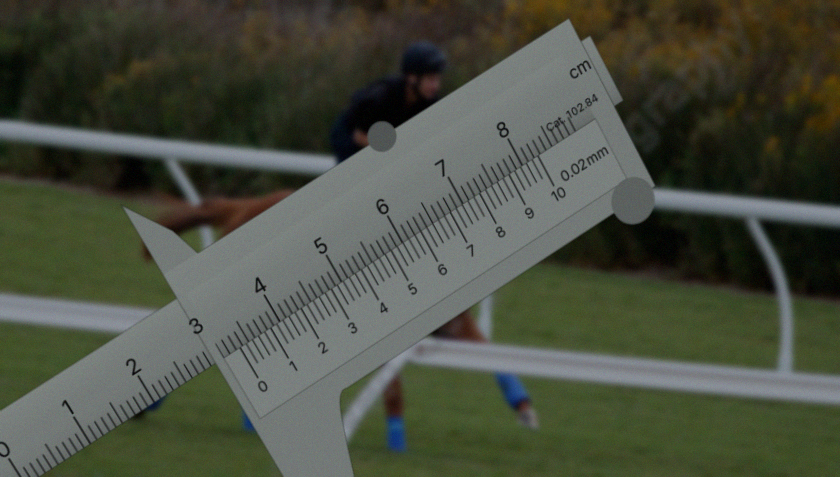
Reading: {"value": 33.6, "unit": "mm"}
